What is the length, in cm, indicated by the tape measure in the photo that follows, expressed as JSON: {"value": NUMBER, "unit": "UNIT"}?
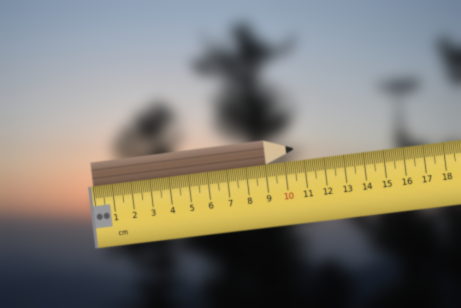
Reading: {"value": 10.5, "unit": "cm"}
